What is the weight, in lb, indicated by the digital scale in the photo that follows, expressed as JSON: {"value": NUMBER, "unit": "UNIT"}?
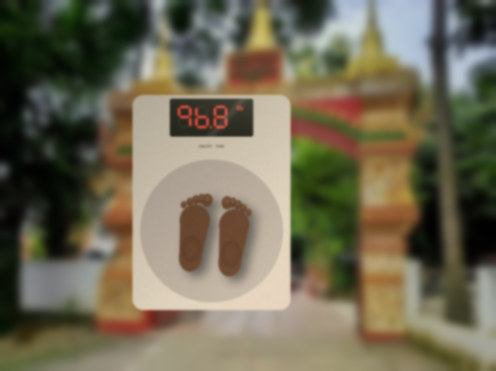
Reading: {"value": 96.8, "unit": "lb"}
